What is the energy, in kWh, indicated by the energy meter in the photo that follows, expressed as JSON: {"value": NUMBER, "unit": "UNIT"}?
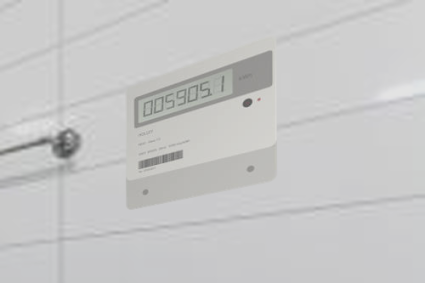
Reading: {"value": 5905.1, "unit": "kWh"}
